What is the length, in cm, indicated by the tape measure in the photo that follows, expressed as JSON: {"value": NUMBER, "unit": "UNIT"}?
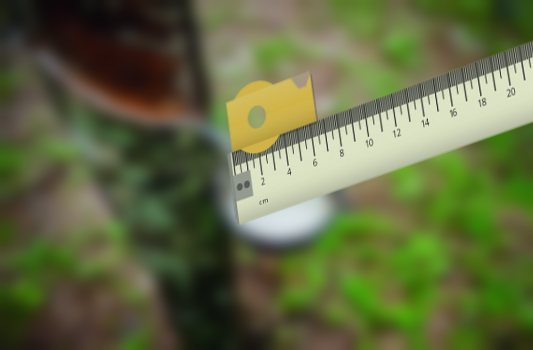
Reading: {"value": 6.5, "unit": "cm"}
